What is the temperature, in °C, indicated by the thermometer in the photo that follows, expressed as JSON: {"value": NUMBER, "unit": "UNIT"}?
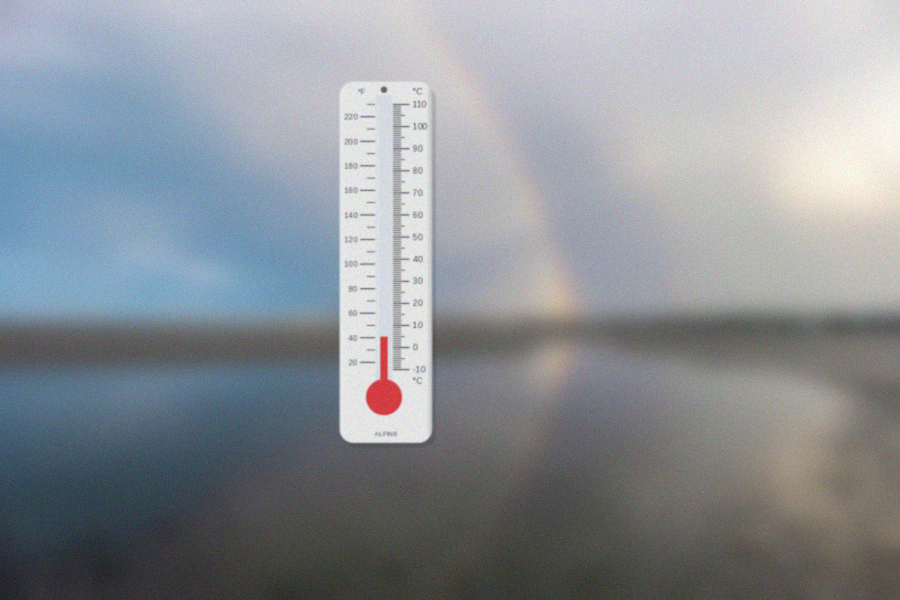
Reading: {"value": 5, "unit": "°C"}
